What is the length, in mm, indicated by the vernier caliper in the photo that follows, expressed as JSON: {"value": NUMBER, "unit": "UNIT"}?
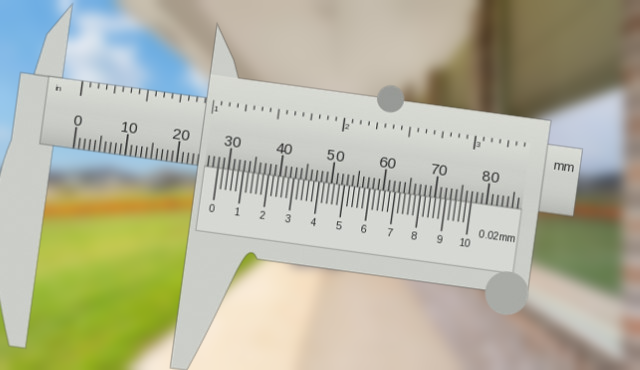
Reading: {"value": 28.0, "unit": "mm"}
